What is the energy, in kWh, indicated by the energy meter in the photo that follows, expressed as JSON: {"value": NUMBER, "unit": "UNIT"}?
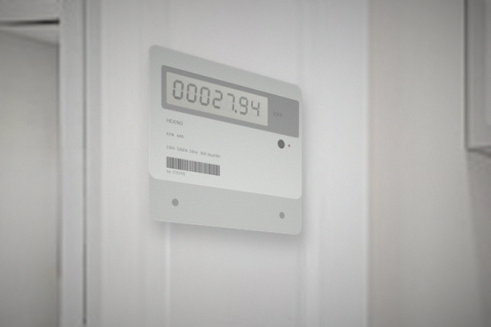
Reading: {"value": 27.94, "unit": "kWh"}
